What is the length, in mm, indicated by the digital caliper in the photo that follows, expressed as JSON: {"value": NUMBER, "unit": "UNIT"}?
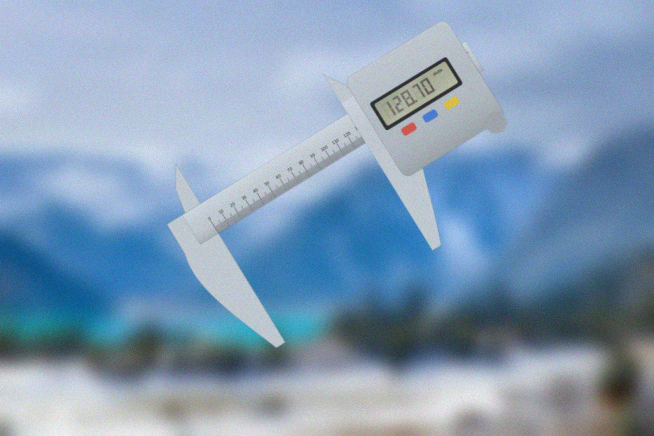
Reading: {"value": 128.70, "unit": "mm"}
